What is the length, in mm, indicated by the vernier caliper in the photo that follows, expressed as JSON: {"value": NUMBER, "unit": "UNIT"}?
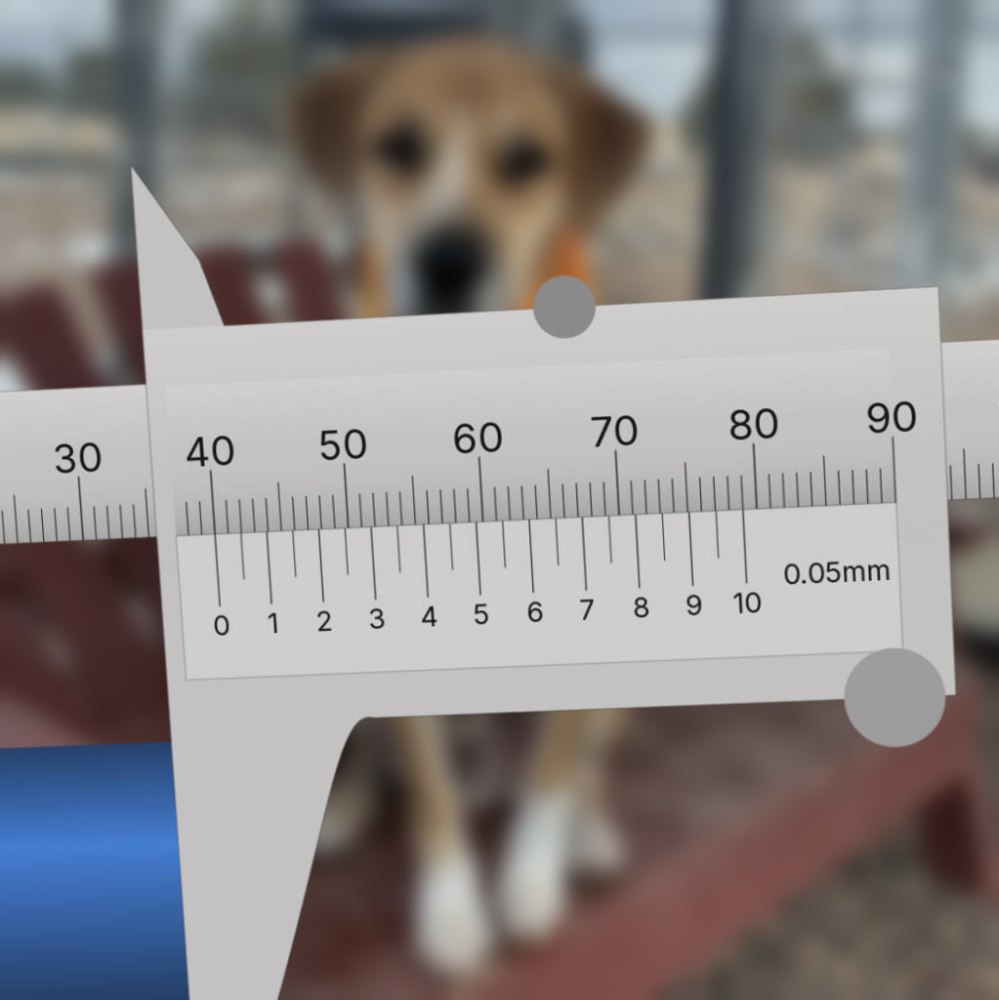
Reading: {"value": 40.0, "unit": "mm"}
